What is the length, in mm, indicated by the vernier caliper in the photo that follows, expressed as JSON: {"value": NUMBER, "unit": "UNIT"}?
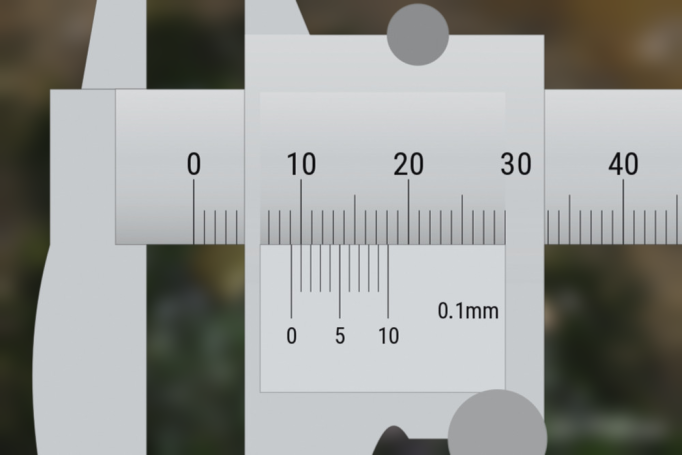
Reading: {"value": 9.1, "unit": "mm"}
